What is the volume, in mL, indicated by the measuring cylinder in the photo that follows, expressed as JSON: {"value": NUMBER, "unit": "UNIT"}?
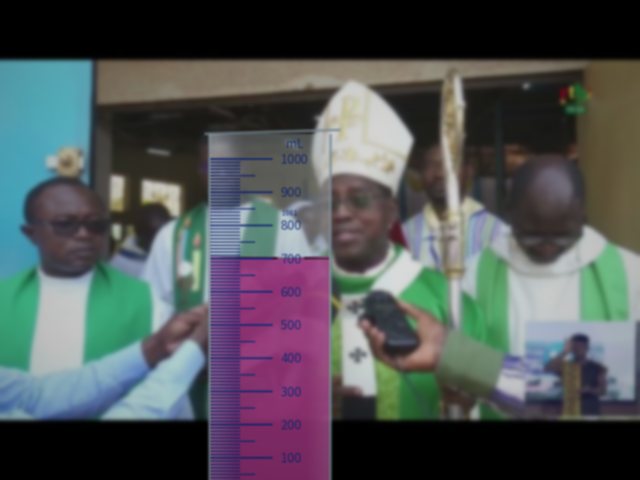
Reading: {"value": 700, "unit": "mL"}
